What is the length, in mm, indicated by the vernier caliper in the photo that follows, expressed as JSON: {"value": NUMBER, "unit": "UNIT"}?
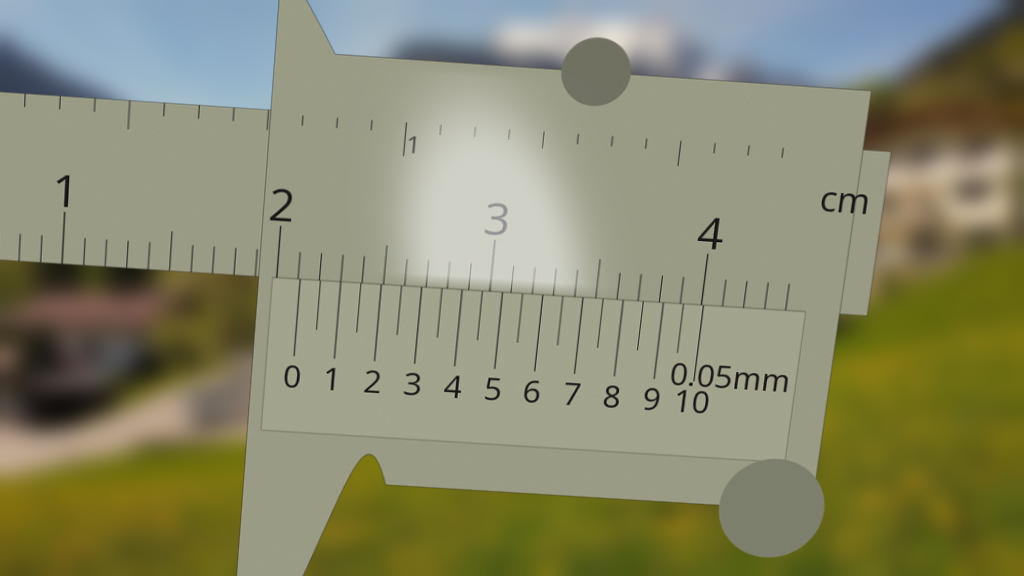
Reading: {"value": 21.1, "unit": "mm"}
